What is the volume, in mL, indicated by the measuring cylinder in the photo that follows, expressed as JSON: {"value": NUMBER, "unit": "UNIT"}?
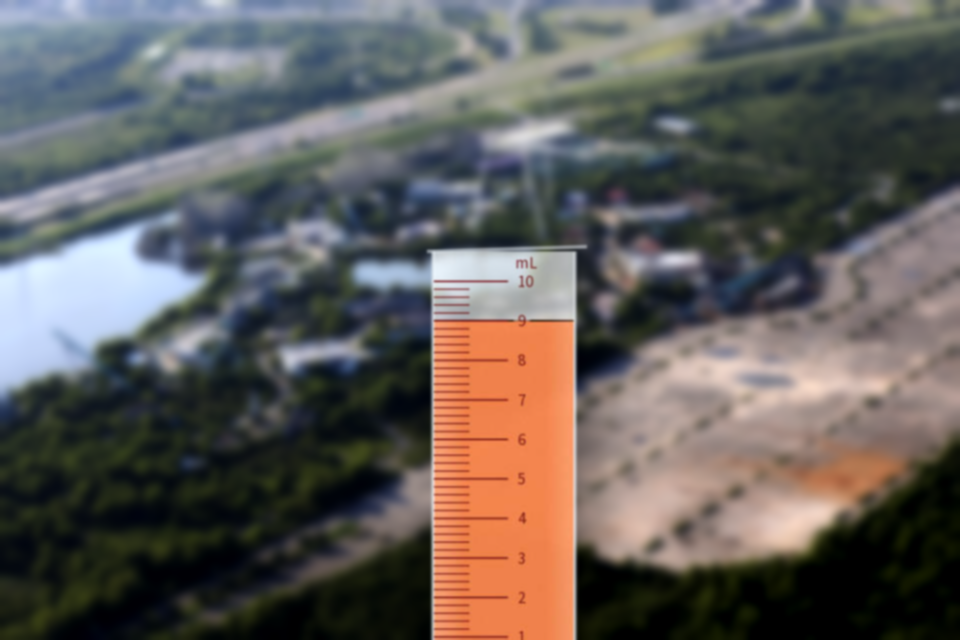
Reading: {"value": 9, "unit": "mL"}
